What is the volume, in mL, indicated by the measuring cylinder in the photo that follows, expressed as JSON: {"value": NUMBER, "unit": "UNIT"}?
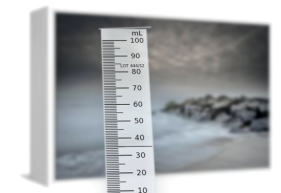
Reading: {"value": 35, "unit": "mL"}
